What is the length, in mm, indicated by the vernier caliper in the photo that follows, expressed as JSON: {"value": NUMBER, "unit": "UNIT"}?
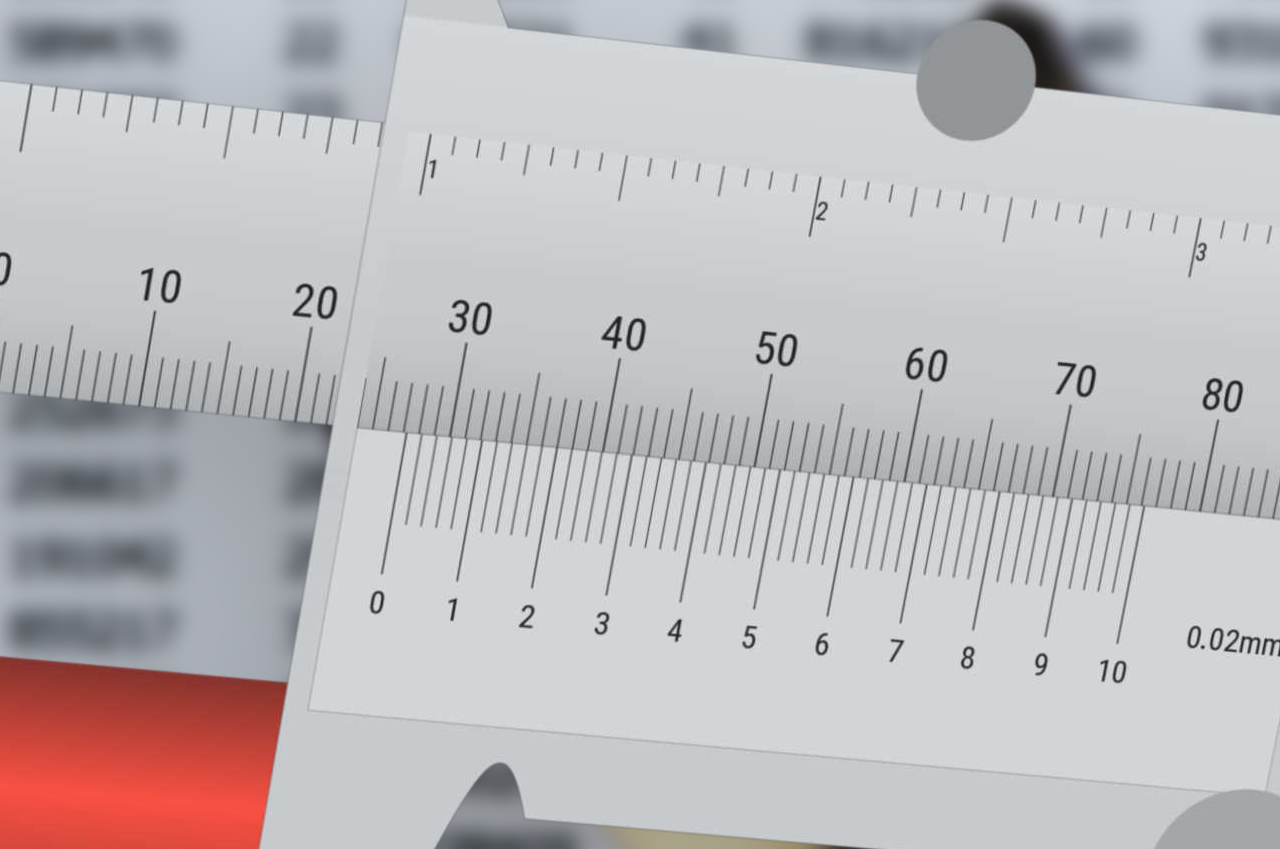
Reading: {"value": 27.2, "unit": "mm"}
